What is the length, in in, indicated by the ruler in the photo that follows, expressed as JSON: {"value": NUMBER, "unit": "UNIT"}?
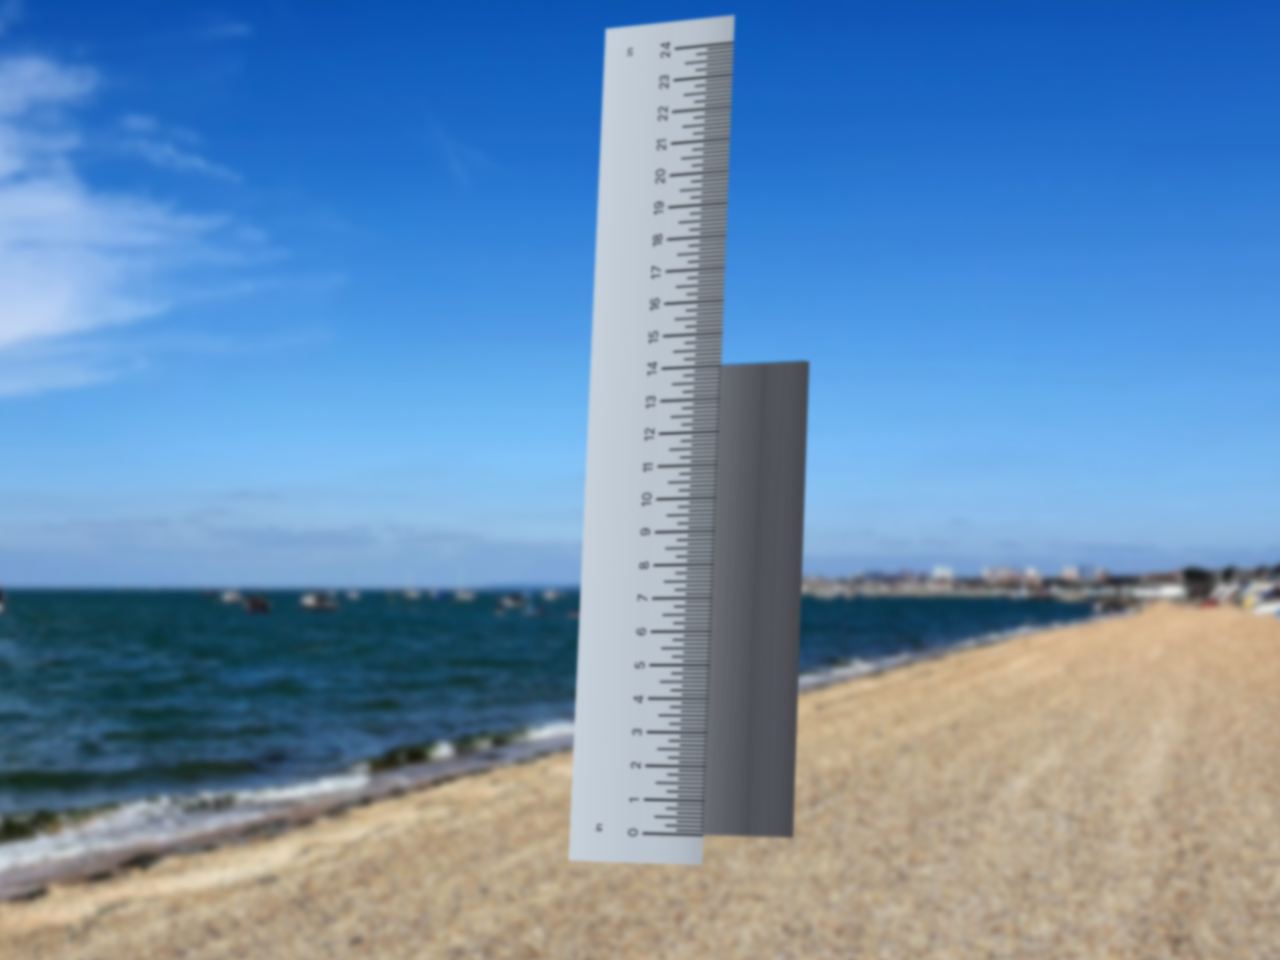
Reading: {"value": 14, "unit": "in"}
